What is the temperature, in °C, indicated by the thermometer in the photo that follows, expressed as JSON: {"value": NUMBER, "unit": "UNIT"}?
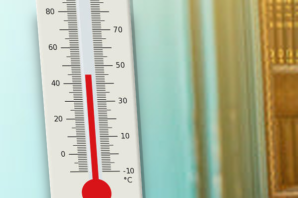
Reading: {"value": 45, "unit": "°C"}
